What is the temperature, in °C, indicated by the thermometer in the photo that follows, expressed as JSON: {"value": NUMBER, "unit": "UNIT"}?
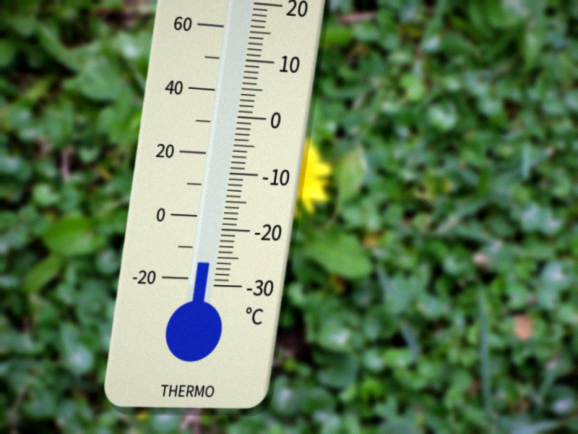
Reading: {"value": -26, "unit": "°C"}
